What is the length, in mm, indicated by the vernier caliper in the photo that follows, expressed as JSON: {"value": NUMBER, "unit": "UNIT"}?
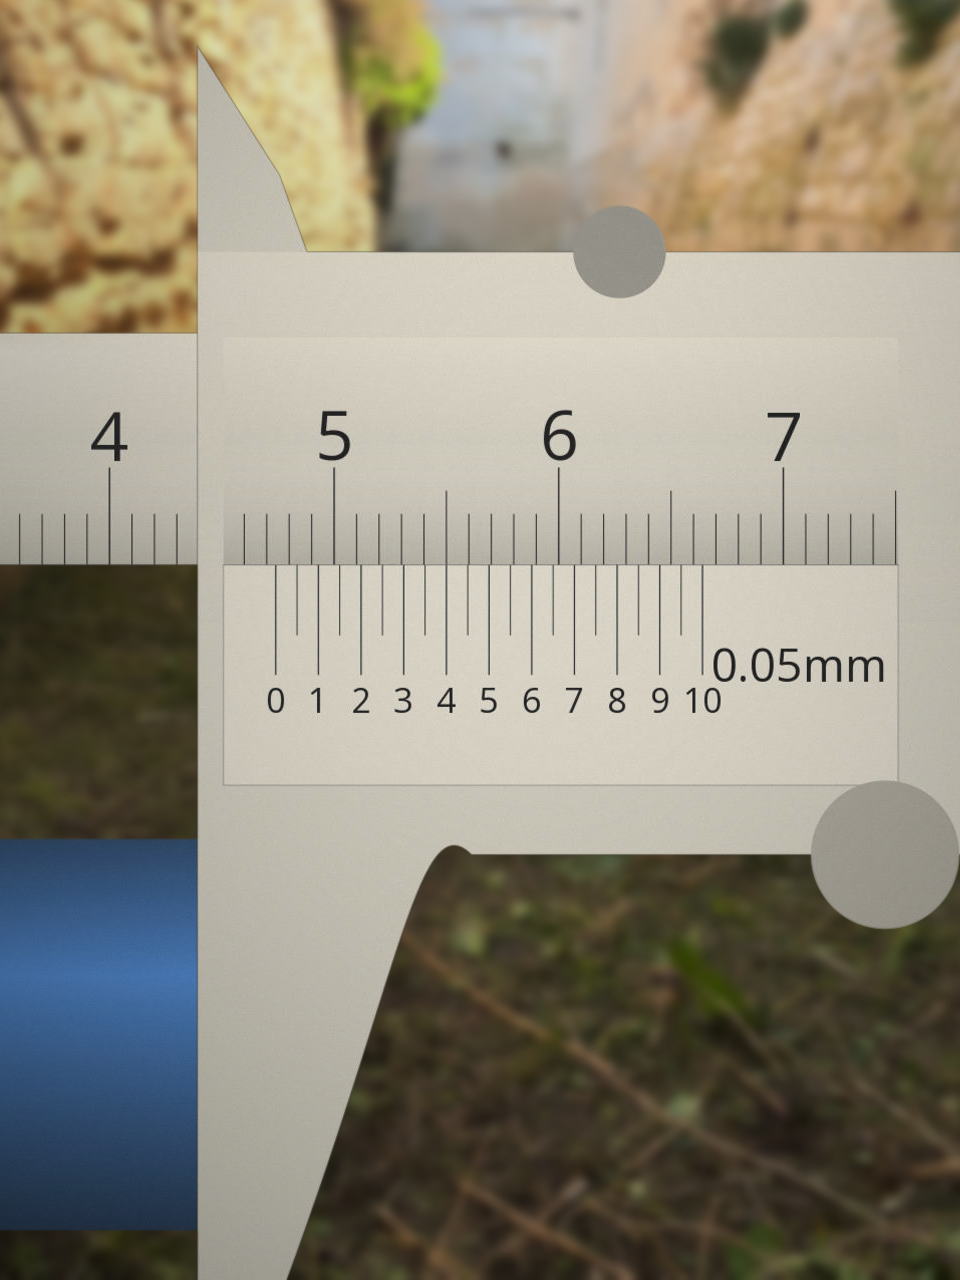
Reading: {"value": 47.4, "unit": "mm"}
